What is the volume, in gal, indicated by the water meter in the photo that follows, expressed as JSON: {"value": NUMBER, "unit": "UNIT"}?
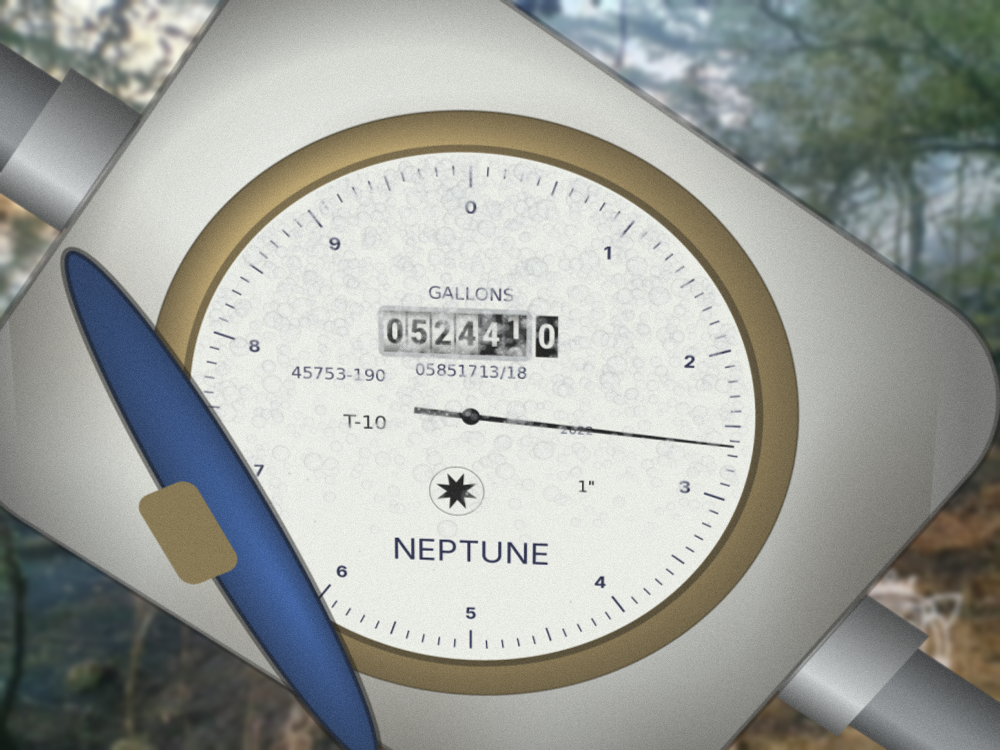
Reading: {"value": 524412.6, "unit": "gal"}
